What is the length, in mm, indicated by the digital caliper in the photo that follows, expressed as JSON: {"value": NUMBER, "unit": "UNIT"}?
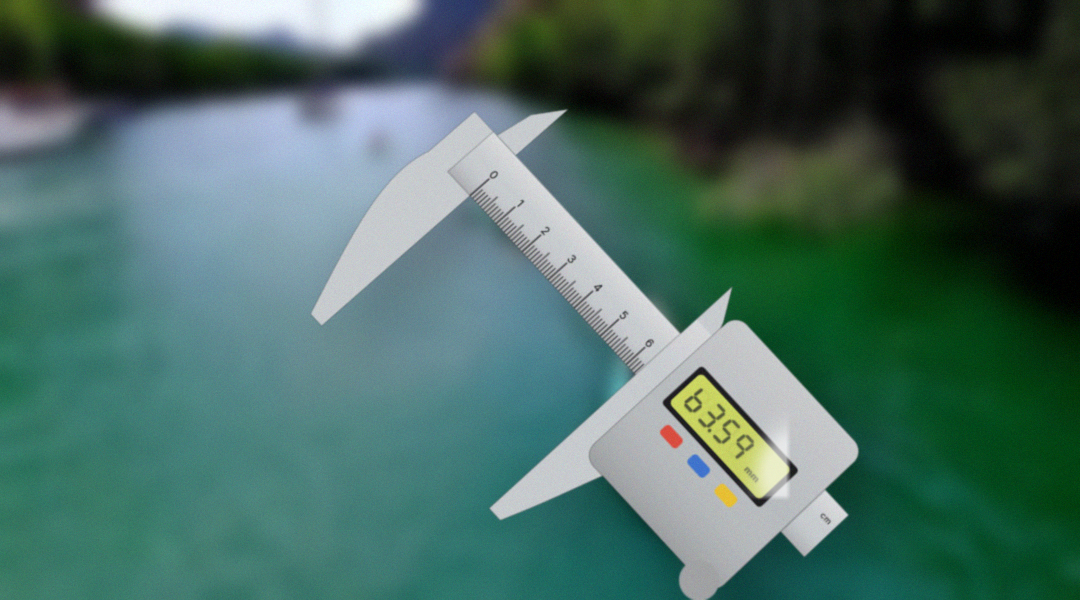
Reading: {"value": 63.59, "unit": "mm"}
